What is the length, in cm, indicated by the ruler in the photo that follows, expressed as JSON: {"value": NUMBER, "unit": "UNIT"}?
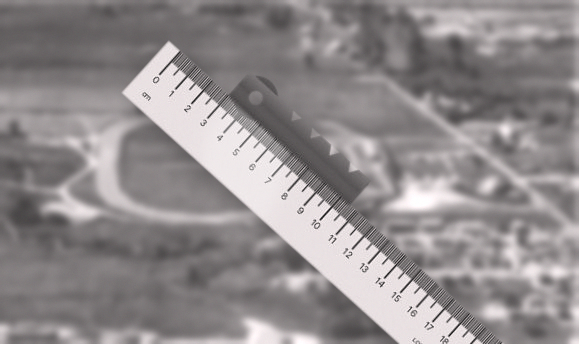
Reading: {"value": 7.5, "unit": "cm"}
